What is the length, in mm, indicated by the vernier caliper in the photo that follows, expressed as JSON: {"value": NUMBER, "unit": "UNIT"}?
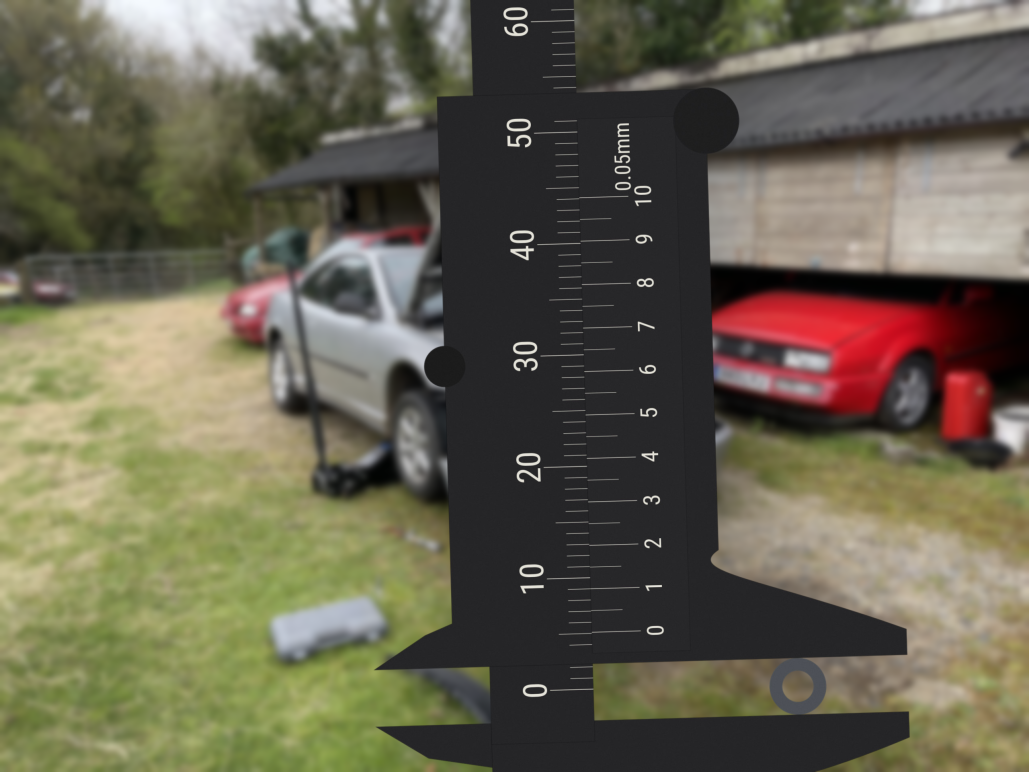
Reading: {"value": 5.1, "unit": "mm"}
